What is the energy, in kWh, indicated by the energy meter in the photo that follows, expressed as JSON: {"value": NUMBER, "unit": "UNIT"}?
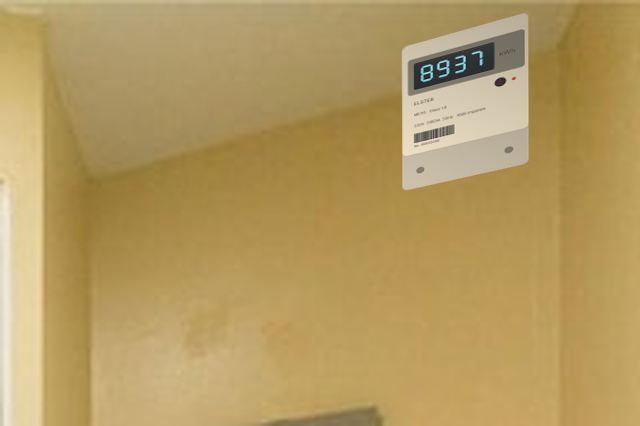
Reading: {"value": 8937, "unit": "kWh"}
